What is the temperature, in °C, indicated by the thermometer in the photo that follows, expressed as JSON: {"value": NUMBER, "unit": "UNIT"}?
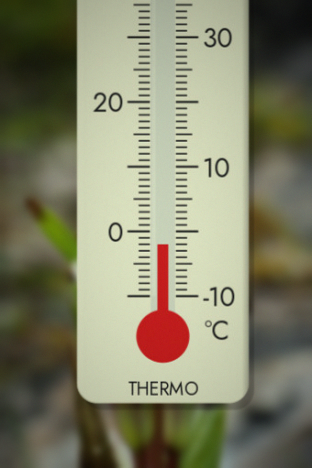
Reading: {"value": -2, "unit": "°C"}
